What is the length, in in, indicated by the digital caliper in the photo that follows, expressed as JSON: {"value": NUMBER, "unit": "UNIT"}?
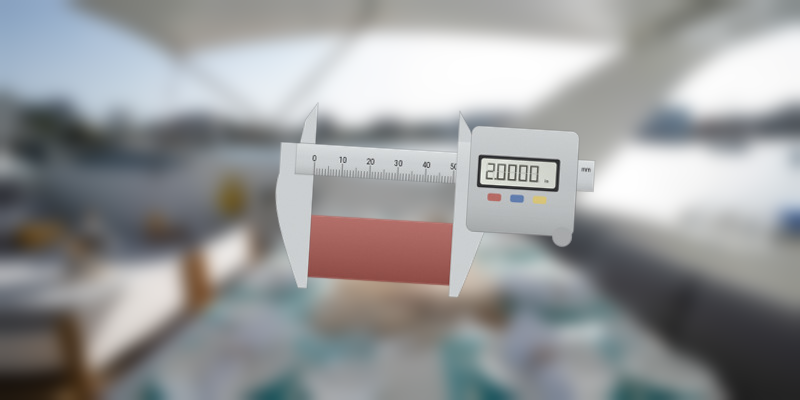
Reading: {"value": 2.0000, "unit": "in"}
